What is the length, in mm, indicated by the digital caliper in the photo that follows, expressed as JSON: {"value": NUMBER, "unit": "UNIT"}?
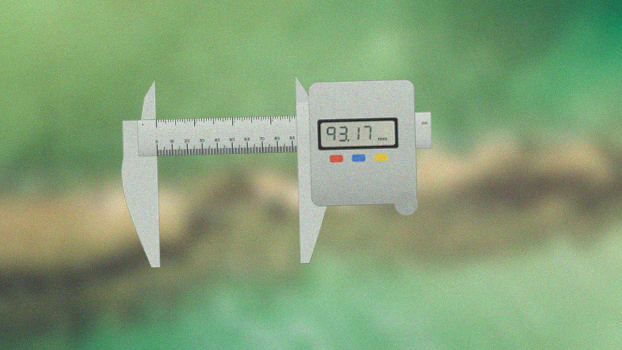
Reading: {"value": 93.17, "unit": "mm"}
